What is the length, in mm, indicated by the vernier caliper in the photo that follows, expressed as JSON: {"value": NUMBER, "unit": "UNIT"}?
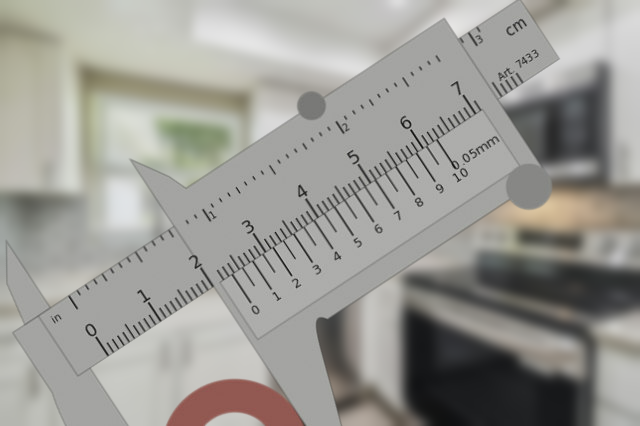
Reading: {"value": 23.6, "unit": "mm"}
